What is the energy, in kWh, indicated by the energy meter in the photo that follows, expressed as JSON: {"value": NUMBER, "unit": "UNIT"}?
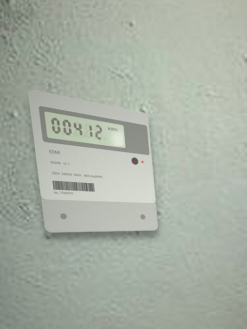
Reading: {"value": 412, "unit": "kWh"}
